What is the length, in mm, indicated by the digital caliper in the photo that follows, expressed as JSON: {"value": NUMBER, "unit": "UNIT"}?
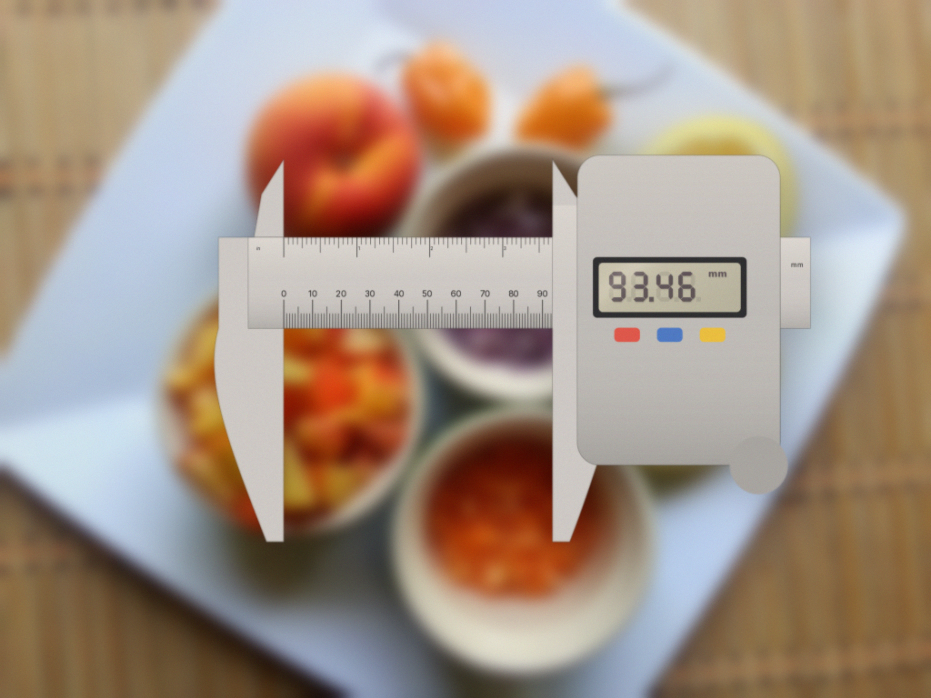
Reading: {"value": 93.46, "unit": "mm"}
